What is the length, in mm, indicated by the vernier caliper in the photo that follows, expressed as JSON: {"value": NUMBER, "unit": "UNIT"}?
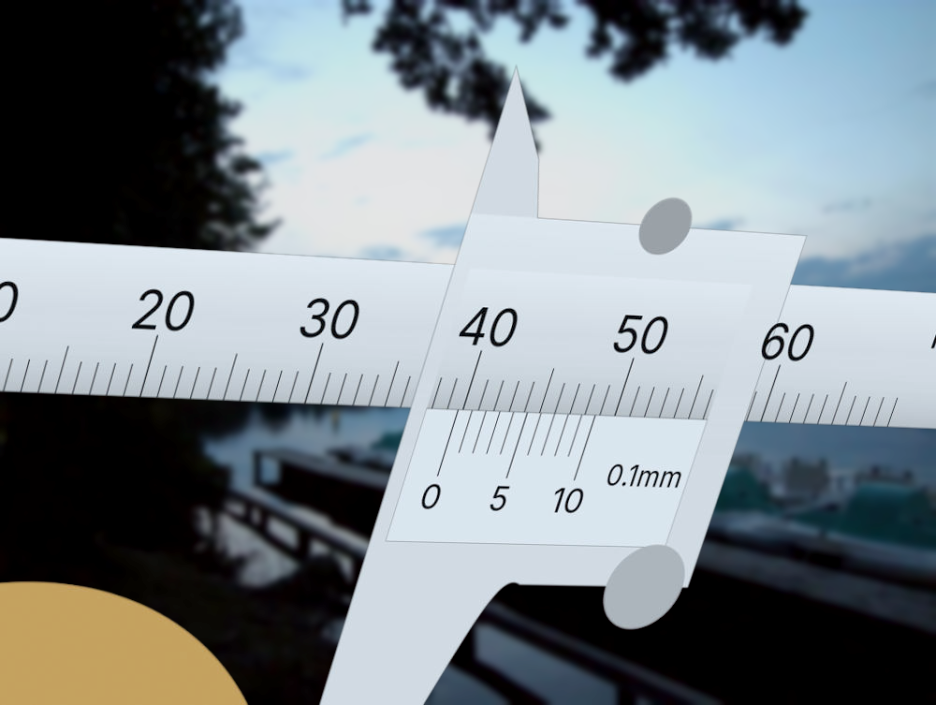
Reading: {"value": 39.7, "unit": "mm"}
